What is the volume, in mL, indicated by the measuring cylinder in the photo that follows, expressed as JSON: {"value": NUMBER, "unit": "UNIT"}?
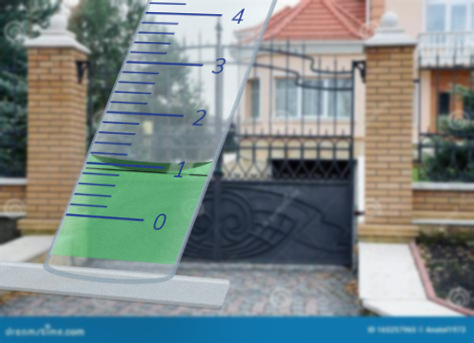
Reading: {"value": 0.9, "unit": "mL"}
